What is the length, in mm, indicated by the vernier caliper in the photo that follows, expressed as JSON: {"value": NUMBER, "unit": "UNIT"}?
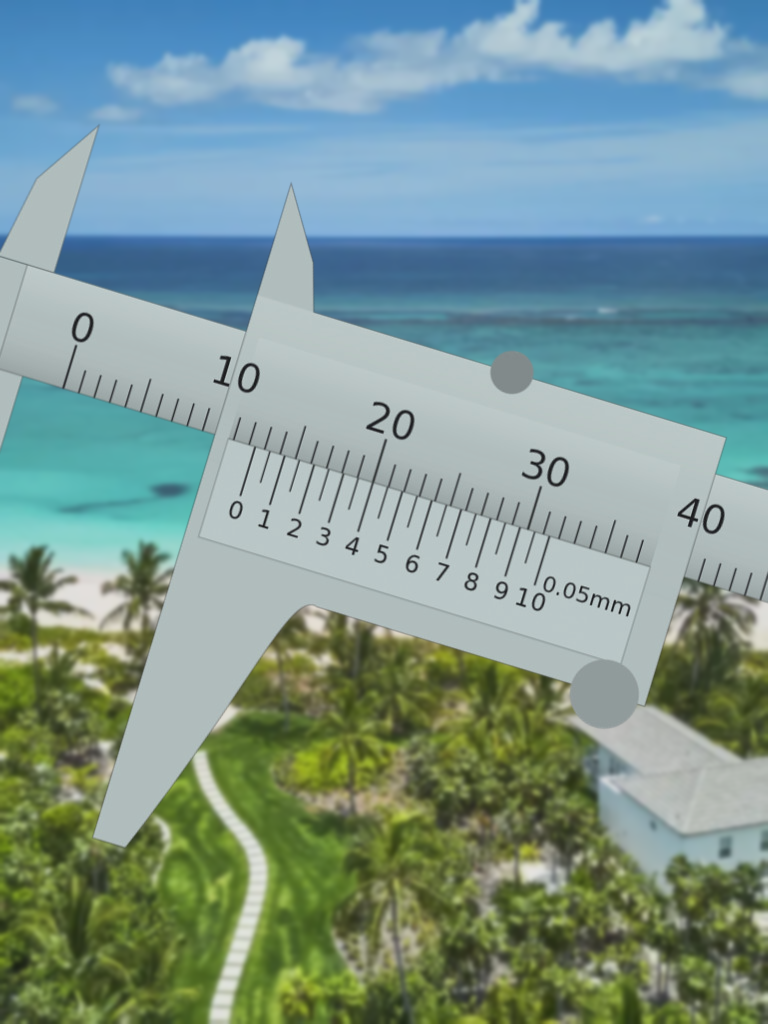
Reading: {"value": 12.4, "unit": "mm"}
